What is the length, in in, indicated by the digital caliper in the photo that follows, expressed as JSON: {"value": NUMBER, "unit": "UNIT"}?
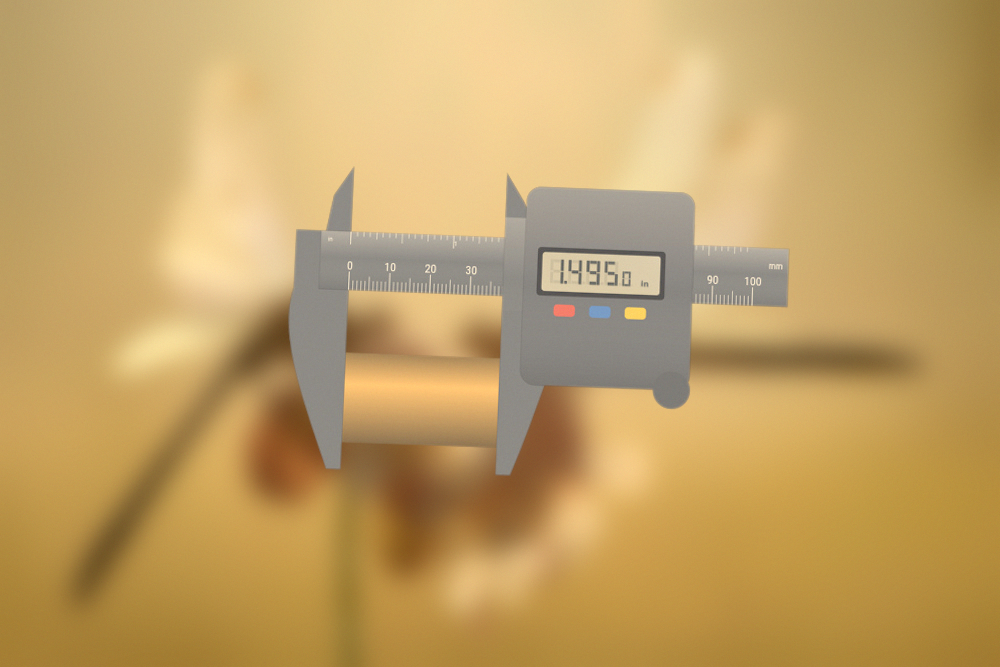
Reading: {"value": 1.4950, "unit": "in"}
